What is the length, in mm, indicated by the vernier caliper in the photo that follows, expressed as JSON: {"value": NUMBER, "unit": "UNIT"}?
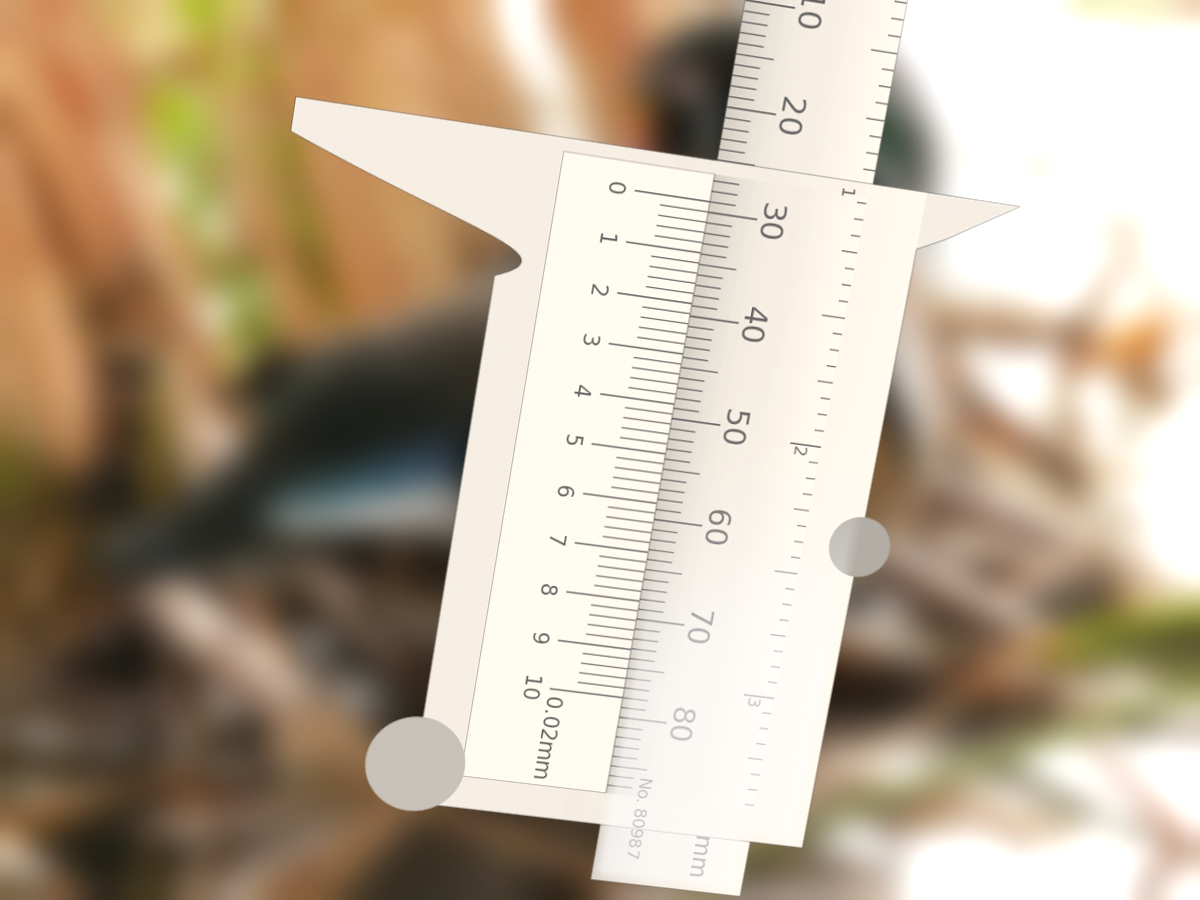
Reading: {"value": 29.0, "unit": "mm"}
